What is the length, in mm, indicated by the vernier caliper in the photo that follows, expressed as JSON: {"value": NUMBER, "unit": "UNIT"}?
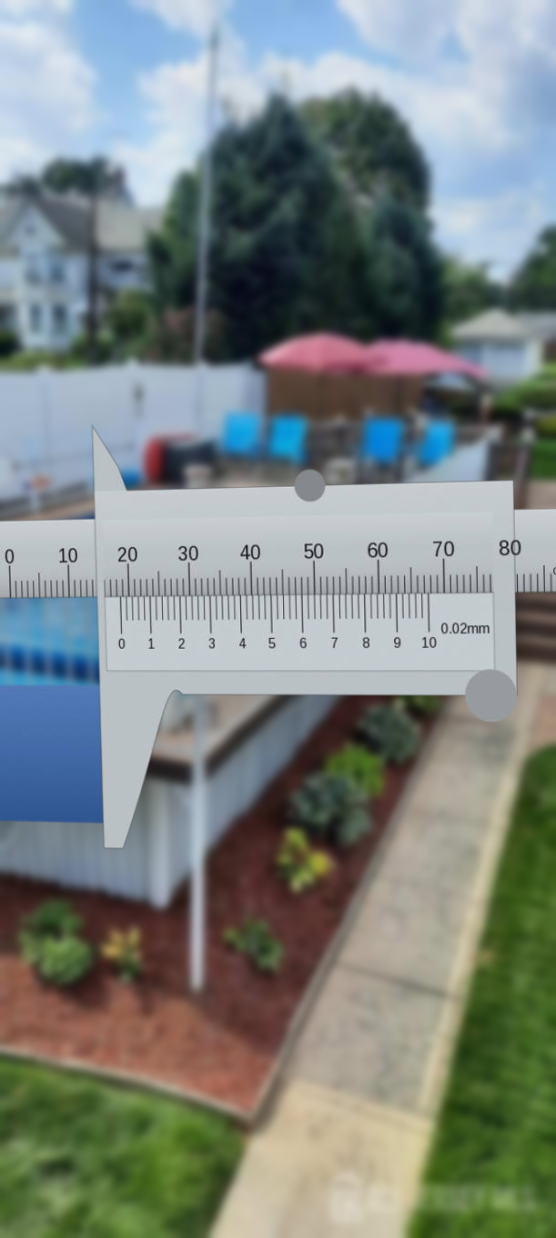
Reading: {"value": 18.6, "unit": "mm"}
